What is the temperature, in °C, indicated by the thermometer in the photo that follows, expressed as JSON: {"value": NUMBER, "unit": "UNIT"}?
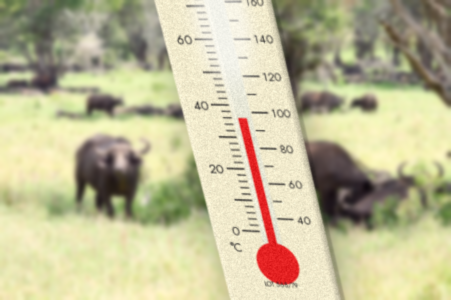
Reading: {"value": 36, "unit": "°C"}
